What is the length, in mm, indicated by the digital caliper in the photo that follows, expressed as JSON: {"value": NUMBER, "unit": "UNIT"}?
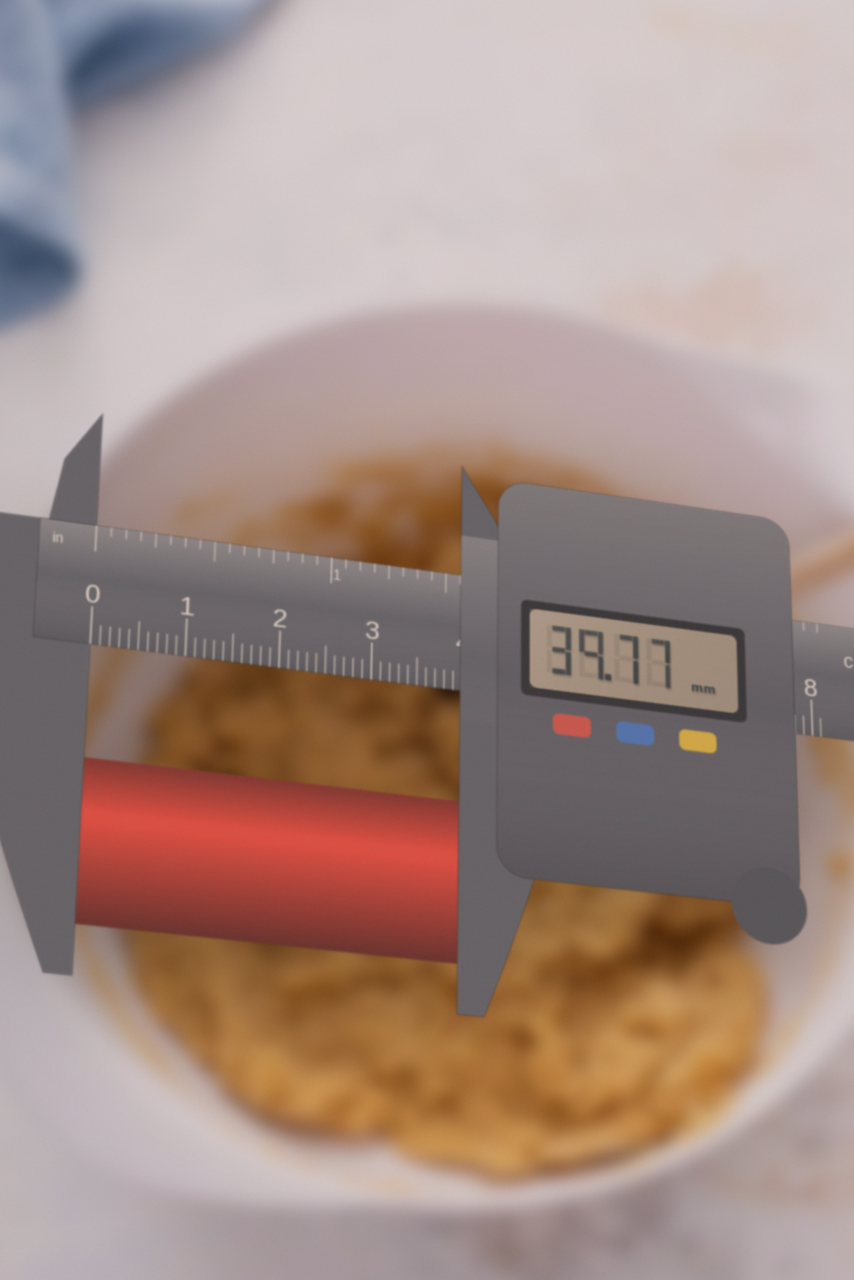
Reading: {"value": 39.77, "unit": "mm"}
